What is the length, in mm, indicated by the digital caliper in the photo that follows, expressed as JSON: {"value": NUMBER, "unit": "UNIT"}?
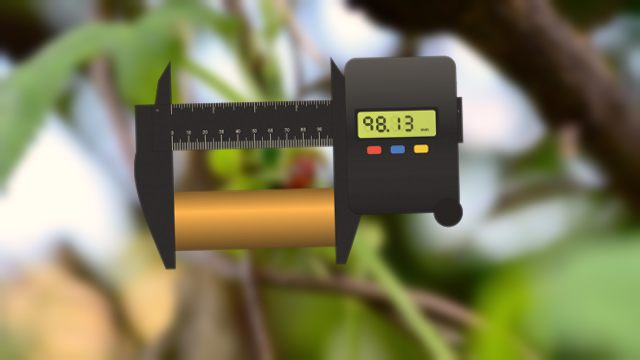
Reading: {"value": 98.13, "unit": "mm"}
